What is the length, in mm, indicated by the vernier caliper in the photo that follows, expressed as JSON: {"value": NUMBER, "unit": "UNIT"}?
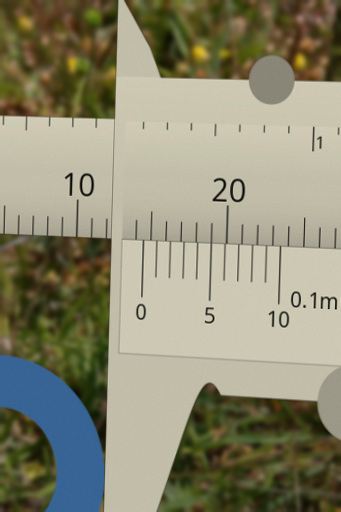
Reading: {"value": 14.5, "unit": "mm"}
